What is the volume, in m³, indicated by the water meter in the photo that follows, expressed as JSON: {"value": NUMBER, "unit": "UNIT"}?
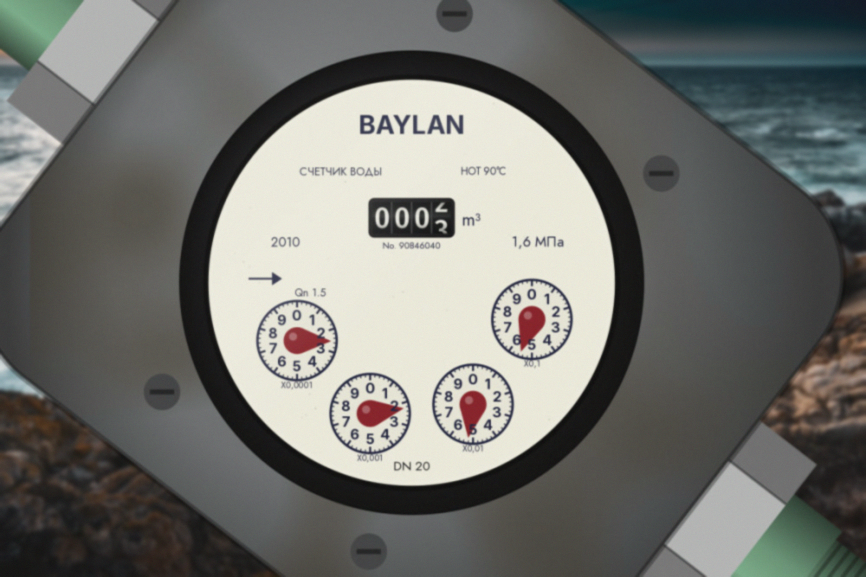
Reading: {"value": 2.5522, "unit": "m³"}
